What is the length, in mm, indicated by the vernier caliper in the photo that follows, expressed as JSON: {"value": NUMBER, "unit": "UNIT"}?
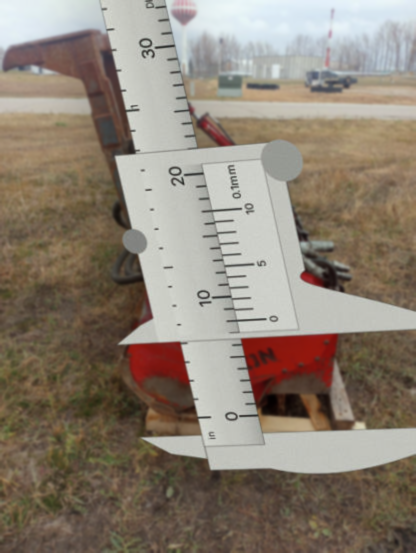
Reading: {"value": 8.0, "unit": "mm"}
